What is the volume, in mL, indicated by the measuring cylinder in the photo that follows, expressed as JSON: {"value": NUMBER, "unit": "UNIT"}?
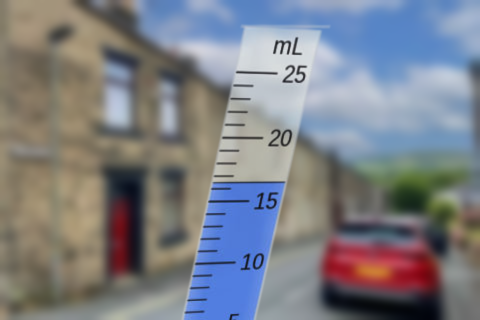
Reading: {"value": 16.5, "unit": "mL"}
